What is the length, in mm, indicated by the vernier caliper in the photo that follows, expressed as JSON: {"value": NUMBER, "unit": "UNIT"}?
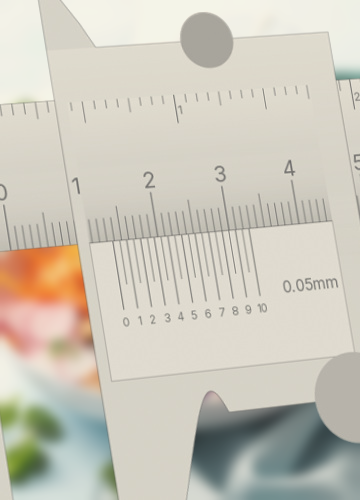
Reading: {"value": 13.8, "unit": "mm"}
